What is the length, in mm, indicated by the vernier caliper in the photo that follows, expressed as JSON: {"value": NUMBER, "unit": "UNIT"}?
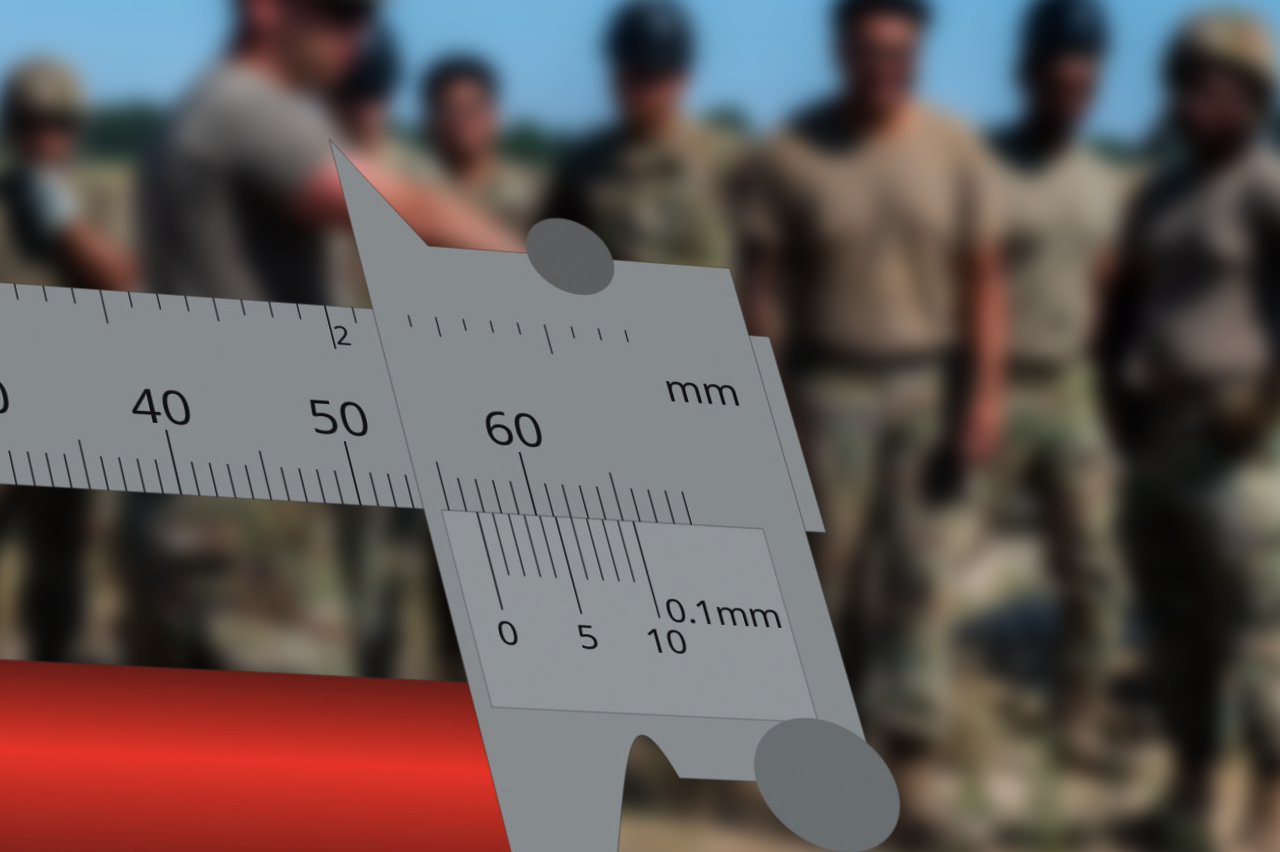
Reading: {"value": 56.6, "unit": "mm"}
